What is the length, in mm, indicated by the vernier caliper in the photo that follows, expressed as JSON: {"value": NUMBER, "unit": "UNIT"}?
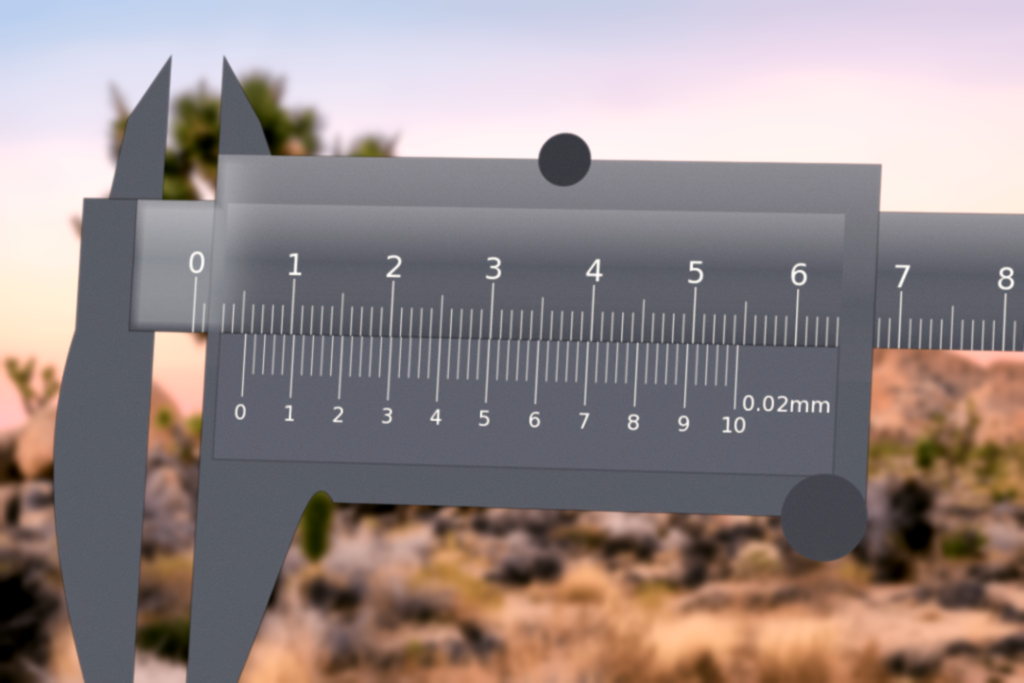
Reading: {"value": 5.4, "unit": "mm"}
